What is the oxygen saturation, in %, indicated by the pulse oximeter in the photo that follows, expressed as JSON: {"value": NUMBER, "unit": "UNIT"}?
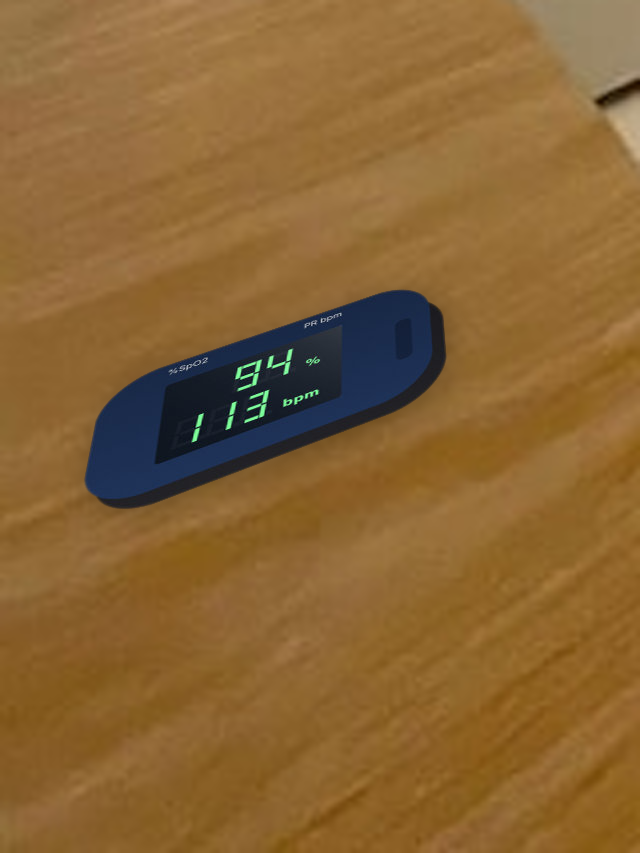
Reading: {"value": 94, "unit": "%"}
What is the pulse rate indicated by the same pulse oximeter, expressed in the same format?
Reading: {"value": 113, "unit": "bpm"}
